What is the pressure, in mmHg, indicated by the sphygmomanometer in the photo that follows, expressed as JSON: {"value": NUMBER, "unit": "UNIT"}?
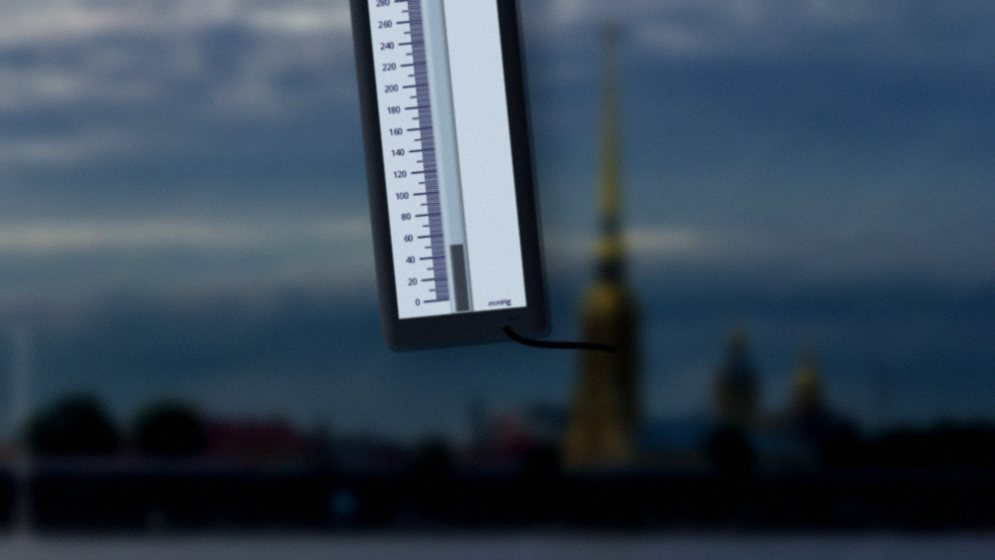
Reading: {"value": 50, "unit": "mmHg"}
